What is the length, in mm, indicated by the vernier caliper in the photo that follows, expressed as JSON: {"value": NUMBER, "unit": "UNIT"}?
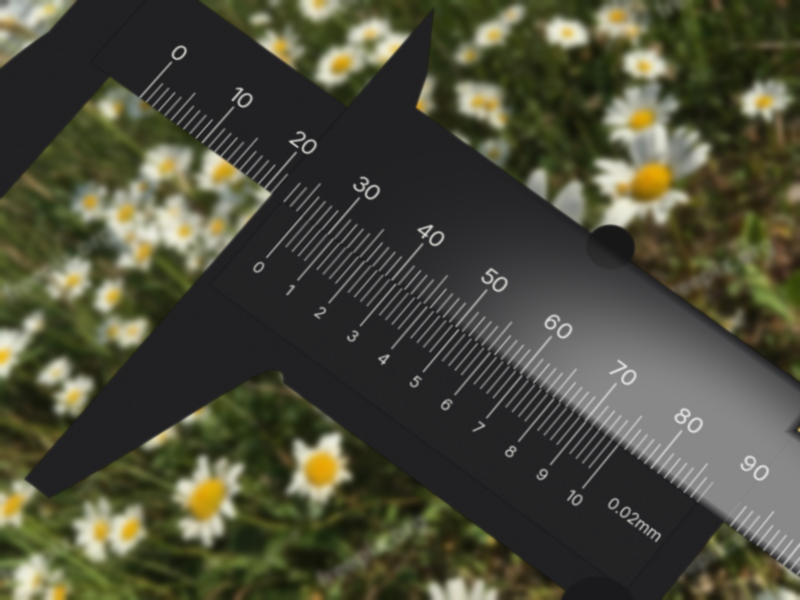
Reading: {"value": 26.0, "unit": "mm"}
